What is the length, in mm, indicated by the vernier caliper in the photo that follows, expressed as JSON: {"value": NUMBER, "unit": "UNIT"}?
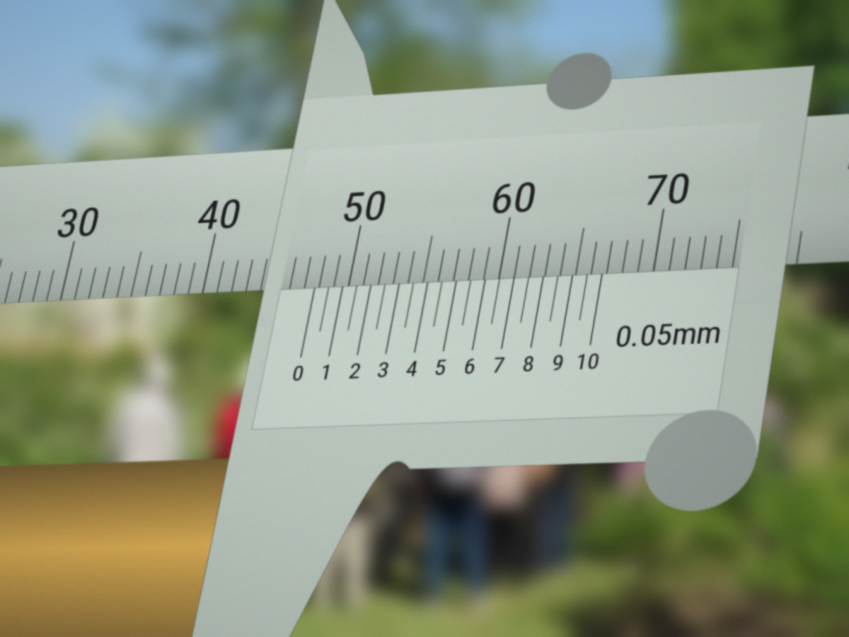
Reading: {"value": 47.7, "unit": "mm"}
